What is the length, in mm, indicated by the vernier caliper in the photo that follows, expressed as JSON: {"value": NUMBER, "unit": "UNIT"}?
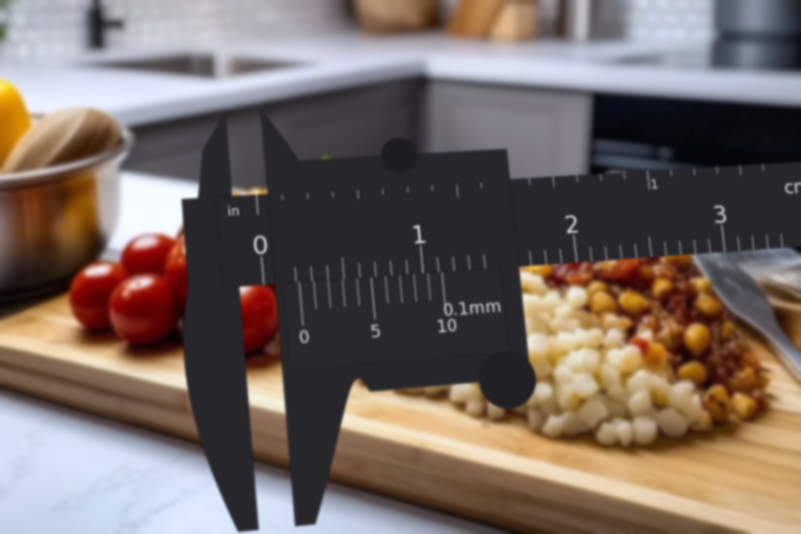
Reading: {"value": 2.2, "unit": "mm"}
